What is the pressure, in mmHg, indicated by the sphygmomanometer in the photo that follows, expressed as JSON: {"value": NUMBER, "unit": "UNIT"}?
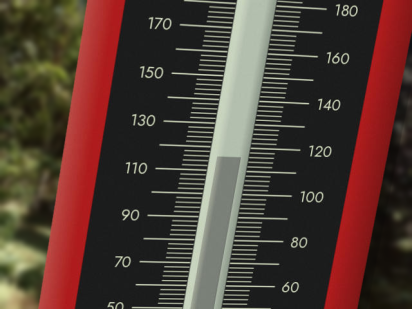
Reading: {"value": 116, "unit": "mmHg"}
